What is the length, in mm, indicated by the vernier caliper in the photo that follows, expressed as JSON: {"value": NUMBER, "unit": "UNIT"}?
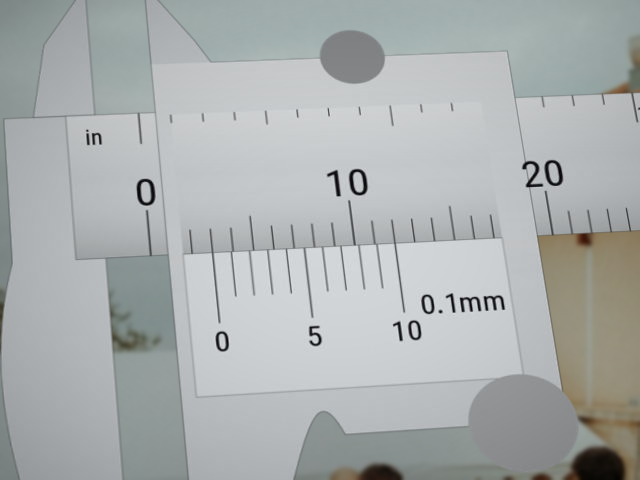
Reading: {"value": 3.0, "unit": "mm"}
